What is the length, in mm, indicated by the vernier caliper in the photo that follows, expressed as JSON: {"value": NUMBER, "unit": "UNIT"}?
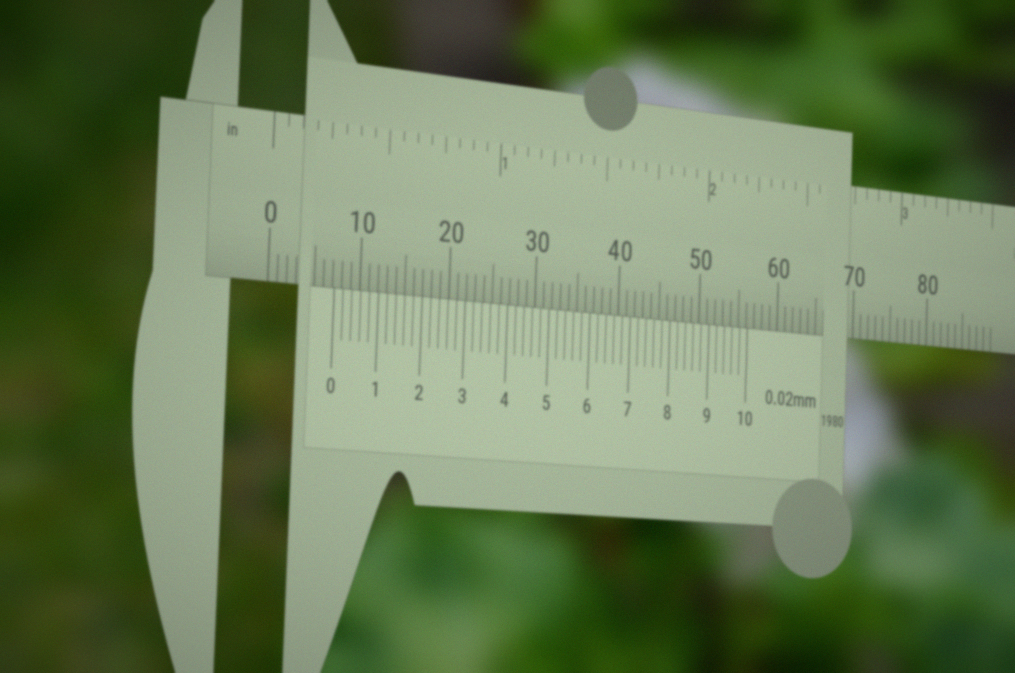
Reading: {"value": 7.2, "unit": "mm"}
